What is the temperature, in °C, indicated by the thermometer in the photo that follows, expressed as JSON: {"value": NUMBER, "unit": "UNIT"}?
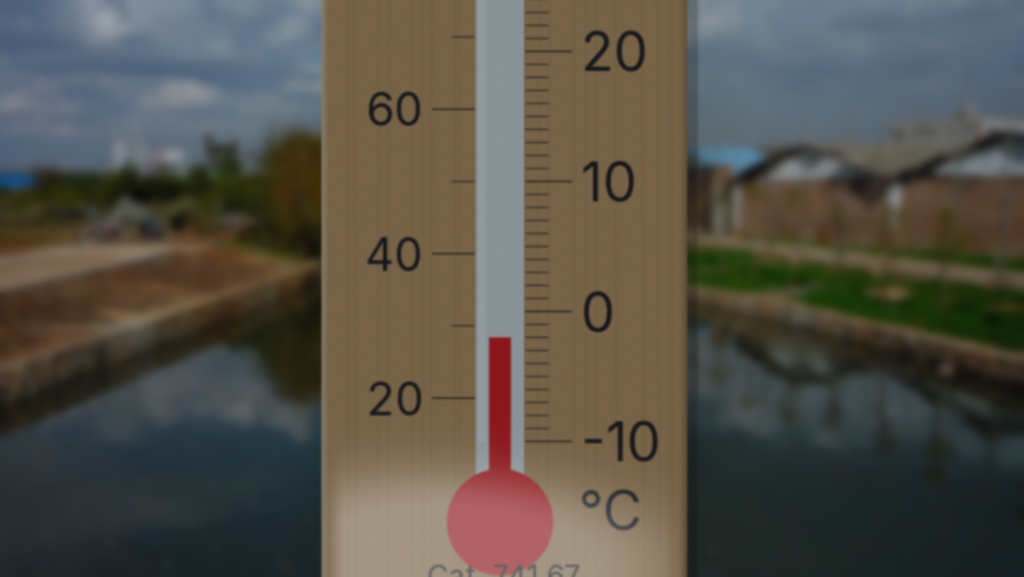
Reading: {"value": -2, "unit": "°C"}
